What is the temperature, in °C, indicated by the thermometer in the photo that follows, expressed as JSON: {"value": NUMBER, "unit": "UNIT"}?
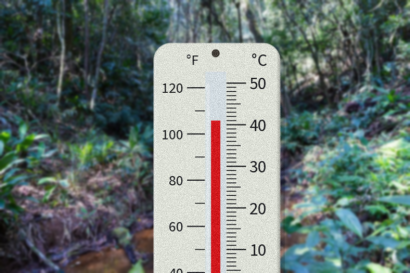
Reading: {"value": 41, "unit": "°C"}
